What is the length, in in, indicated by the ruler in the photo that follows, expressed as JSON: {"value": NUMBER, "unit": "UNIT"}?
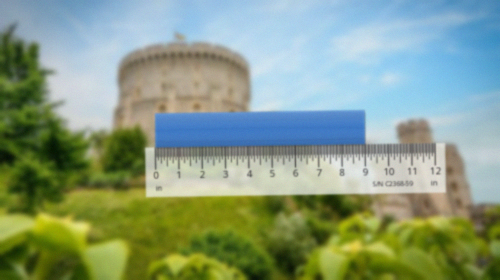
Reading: {"value": 9, "unit": "in"}
